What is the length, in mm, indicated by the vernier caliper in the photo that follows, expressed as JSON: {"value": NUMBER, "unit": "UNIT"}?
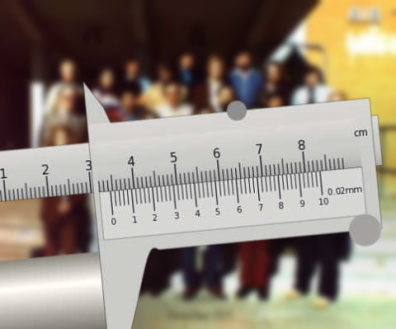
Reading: {"value": 34.5, "unit": "mm"}
